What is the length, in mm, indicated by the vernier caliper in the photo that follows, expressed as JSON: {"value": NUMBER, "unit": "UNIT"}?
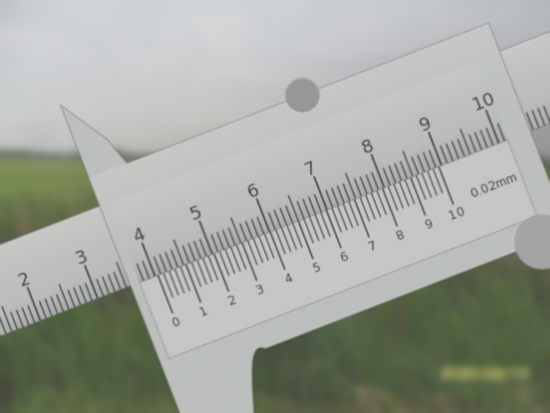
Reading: {"value": 40.5, "unit": "mm"}
